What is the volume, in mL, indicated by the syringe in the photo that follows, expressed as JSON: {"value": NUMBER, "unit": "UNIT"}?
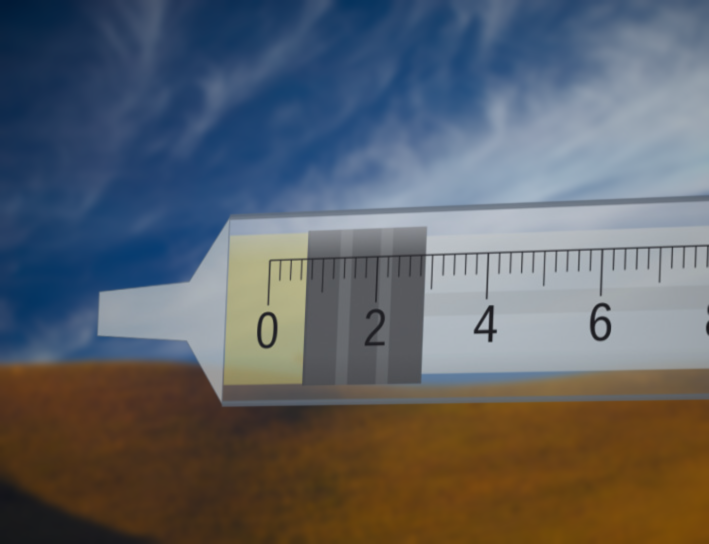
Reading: {"value": 0.7, "unit": "mL"}
